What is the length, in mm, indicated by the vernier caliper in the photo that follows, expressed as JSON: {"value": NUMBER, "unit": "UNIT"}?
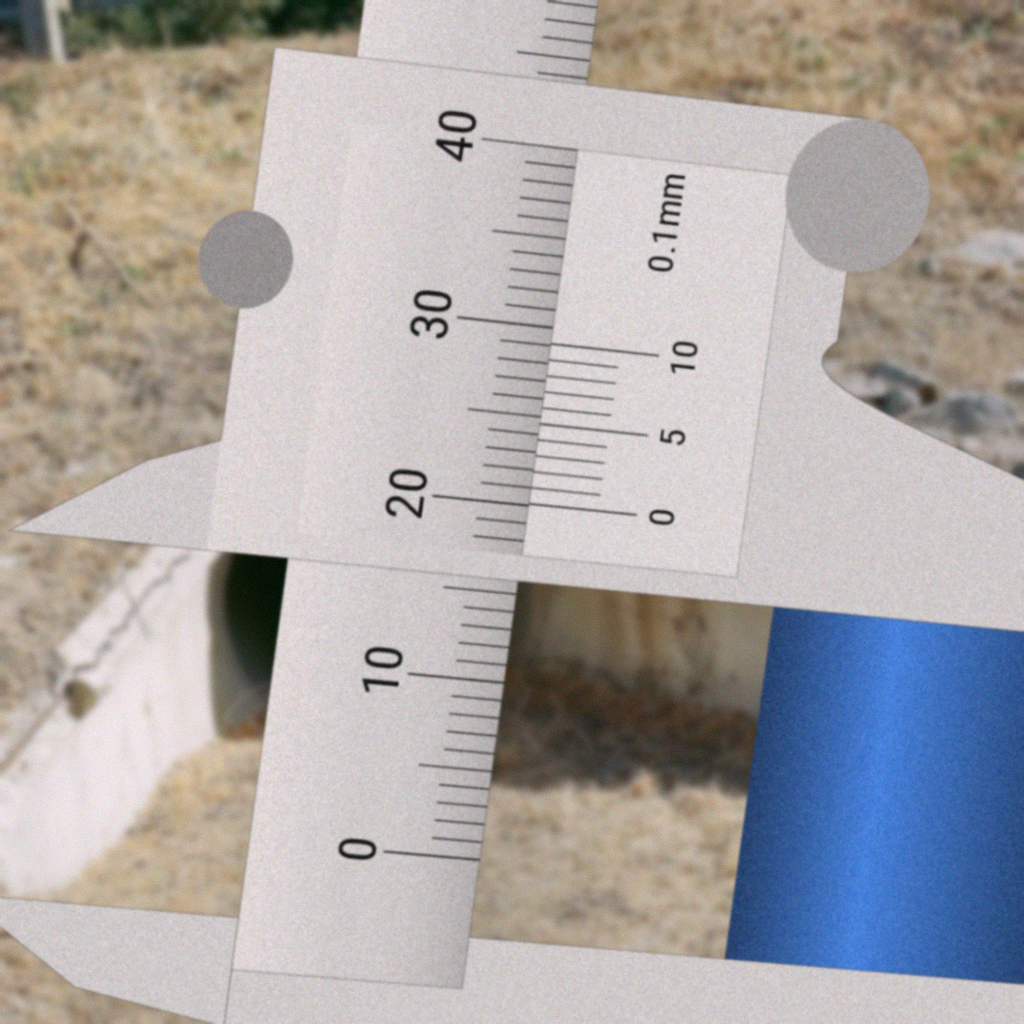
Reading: {"value": 20.1, "unit": "mm"}
